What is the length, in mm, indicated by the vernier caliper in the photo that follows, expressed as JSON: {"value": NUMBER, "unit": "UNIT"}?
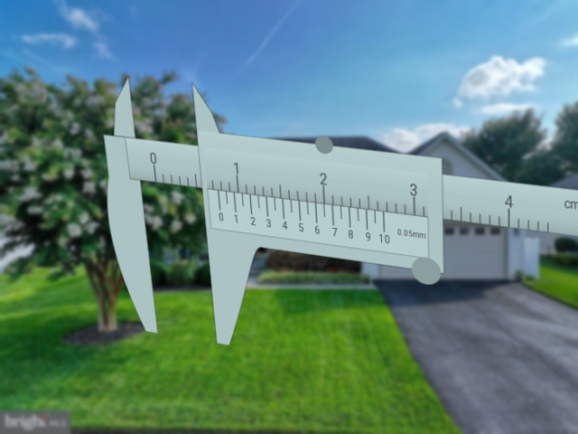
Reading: {"value": 7.6, "unit": "mm"}
